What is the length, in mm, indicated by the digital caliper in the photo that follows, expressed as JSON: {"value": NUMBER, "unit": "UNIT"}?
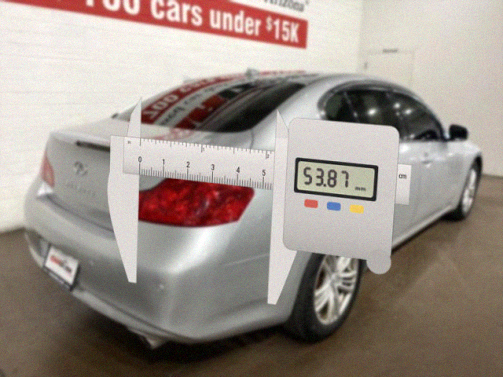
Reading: {"value": 53.87, "unit": "mm"}
